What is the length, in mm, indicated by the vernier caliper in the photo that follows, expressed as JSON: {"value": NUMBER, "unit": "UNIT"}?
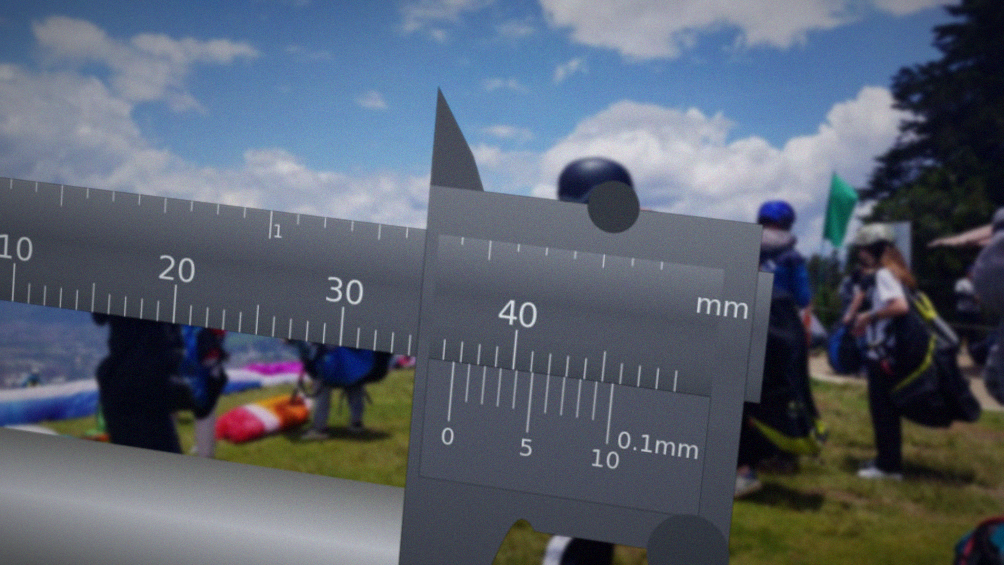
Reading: {"value": 36.6, "unit": "mm"}
